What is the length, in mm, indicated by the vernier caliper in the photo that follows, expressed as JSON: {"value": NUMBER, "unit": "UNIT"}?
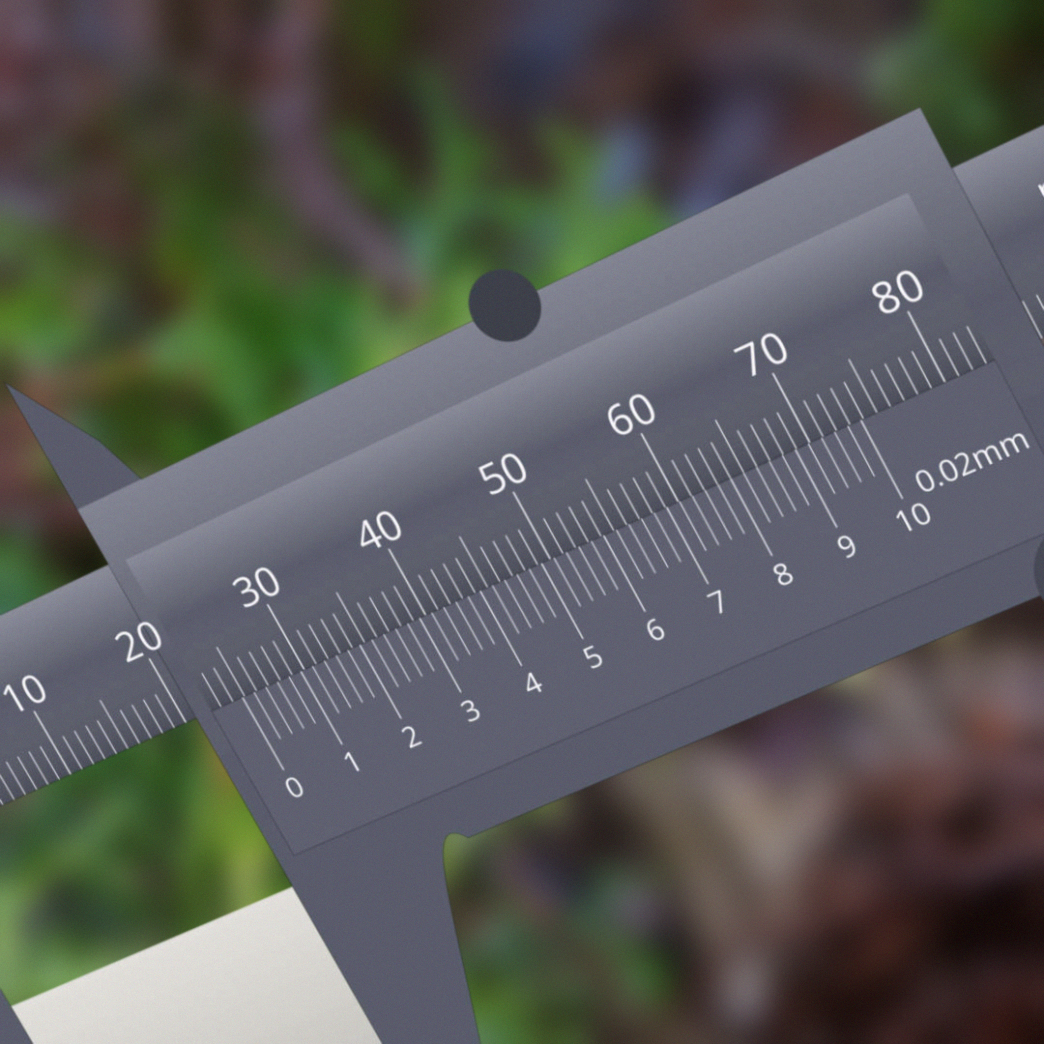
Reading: {"value": 24.8, "unit": "mm"}
